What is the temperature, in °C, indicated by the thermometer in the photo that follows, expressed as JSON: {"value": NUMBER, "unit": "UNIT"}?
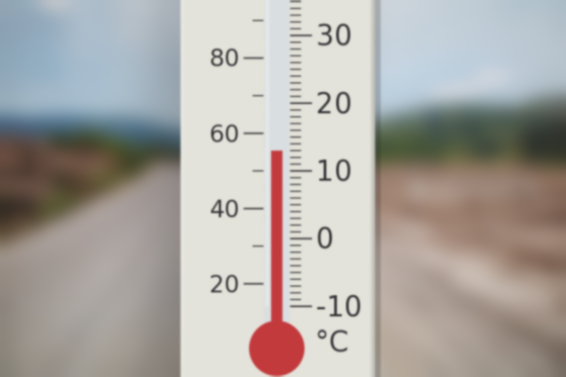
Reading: {"value": 13, "unit": "°C"}
